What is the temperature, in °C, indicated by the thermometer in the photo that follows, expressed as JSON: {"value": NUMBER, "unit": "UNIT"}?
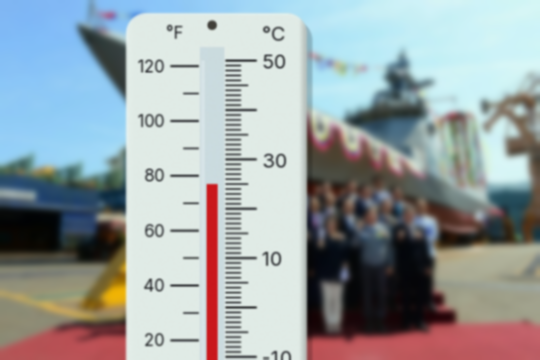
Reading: {"value": 25, "unit": "°C"}
